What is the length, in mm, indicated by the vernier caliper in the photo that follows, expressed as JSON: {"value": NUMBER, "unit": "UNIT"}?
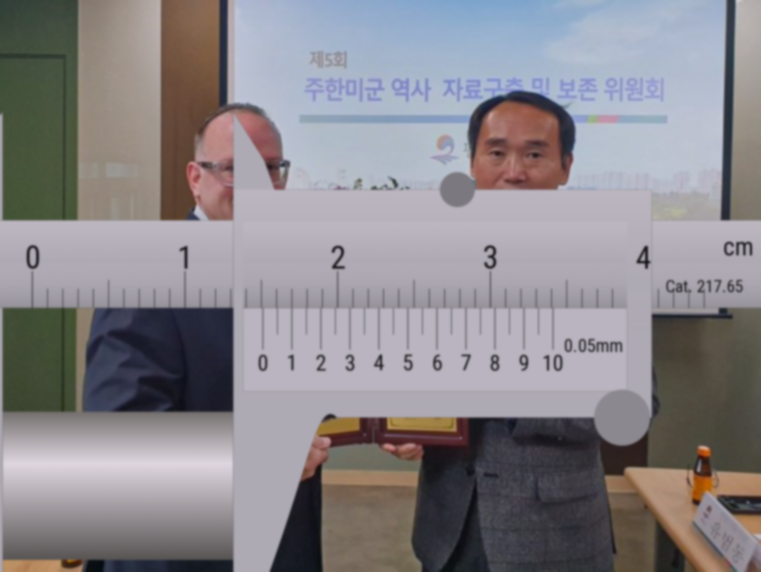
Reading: {"value": 15.1, "unit": "mm"}
